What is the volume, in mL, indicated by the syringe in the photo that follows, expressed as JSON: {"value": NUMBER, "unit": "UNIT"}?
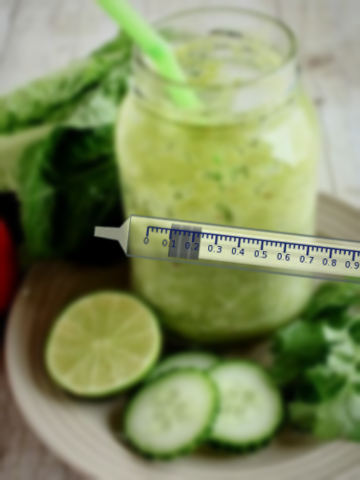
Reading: {"value": 0.1, "unit": "mL"}
